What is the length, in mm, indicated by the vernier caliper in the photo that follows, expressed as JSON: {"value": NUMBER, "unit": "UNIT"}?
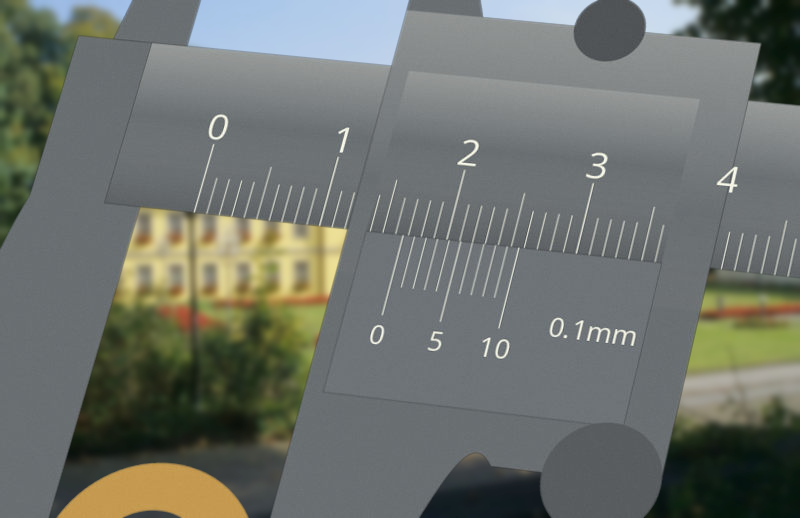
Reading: {"value": 16.6, "unit": "mm"}
